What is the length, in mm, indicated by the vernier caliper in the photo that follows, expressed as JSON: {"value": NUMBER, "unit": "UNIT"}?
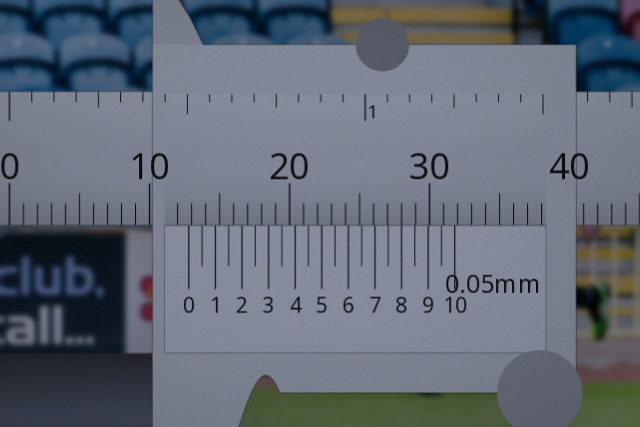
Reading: {"value": 12.8, "unit": "mm"}
